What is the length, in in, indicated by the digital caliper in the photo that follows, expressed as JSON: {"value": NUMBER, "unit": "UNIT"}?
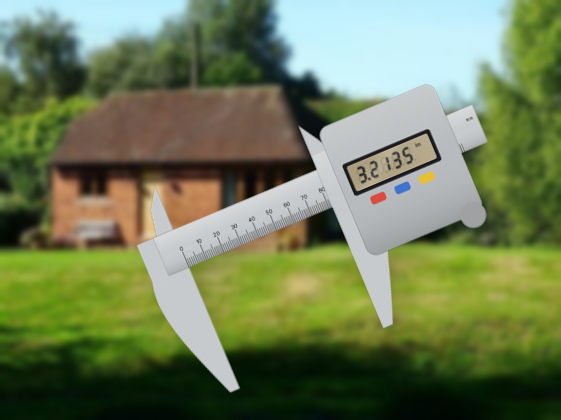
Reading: {"value": 3.2135, "unit": "in"}
